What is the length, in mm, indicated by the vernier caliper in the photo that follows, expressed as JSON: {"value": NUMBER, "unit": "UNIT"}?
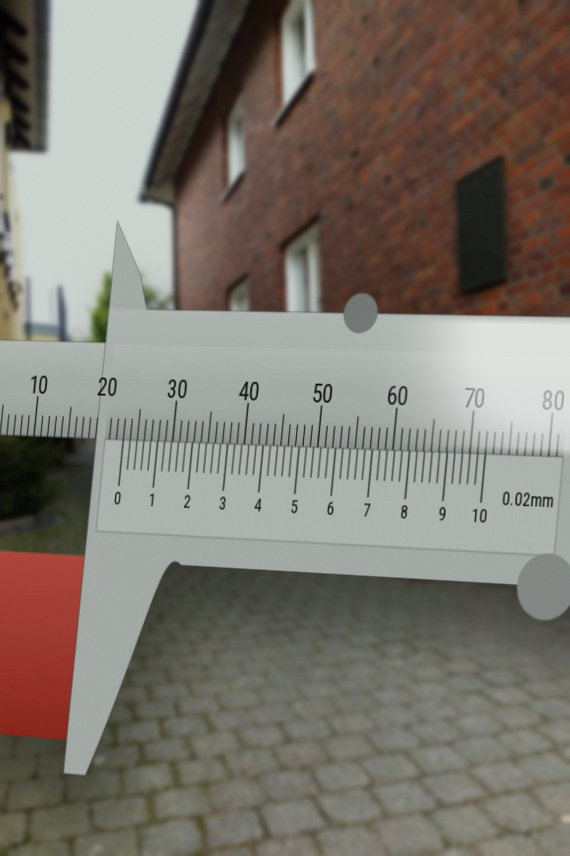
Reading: {"value": 23.0, "unit": "mm"}
